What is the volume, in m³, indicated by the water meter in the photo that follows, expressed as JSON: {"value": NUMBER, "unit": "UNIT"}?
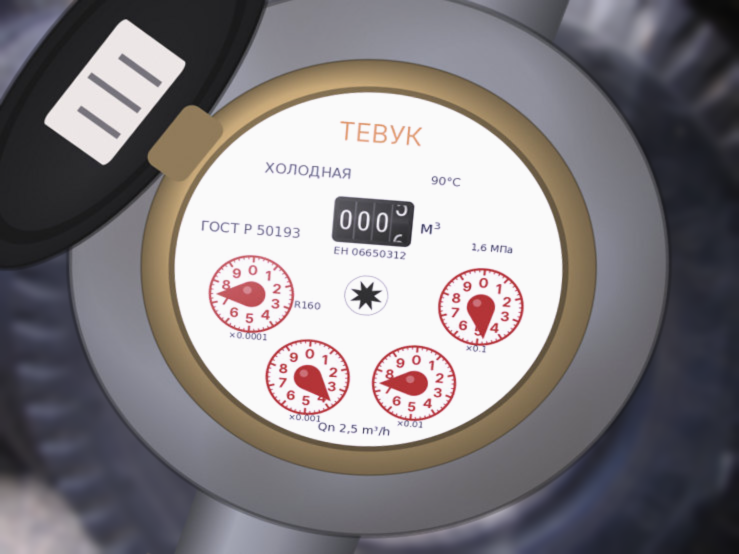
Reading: {"value": 5.4737, "unit": "m³"}
